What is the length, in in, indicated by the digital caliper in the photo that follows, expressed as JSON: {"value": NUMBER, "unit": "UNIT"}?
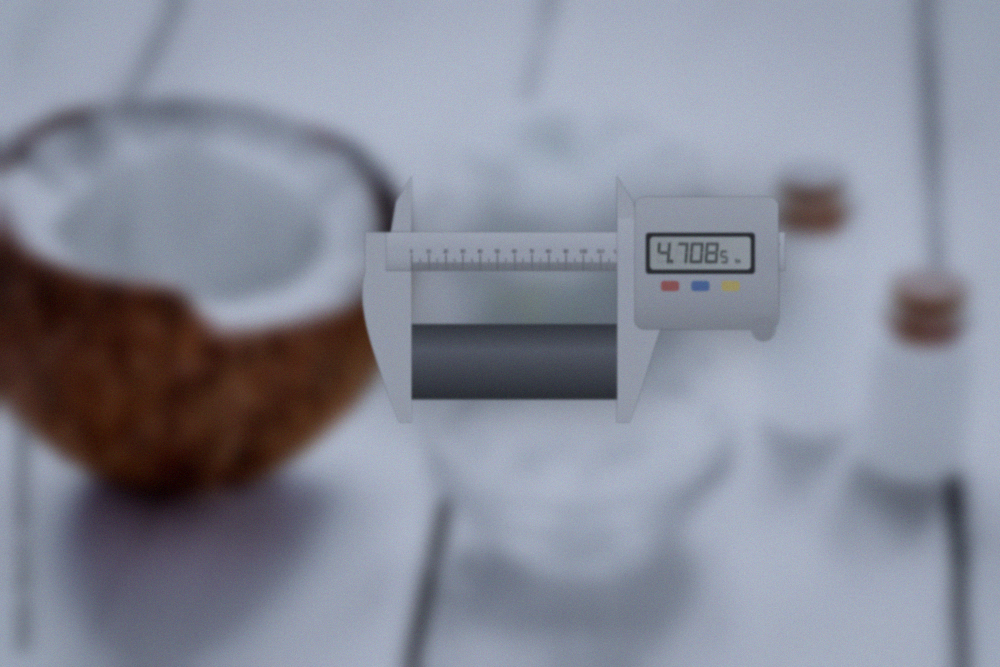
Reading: {"value": 4.7085, "unit": "in"}
